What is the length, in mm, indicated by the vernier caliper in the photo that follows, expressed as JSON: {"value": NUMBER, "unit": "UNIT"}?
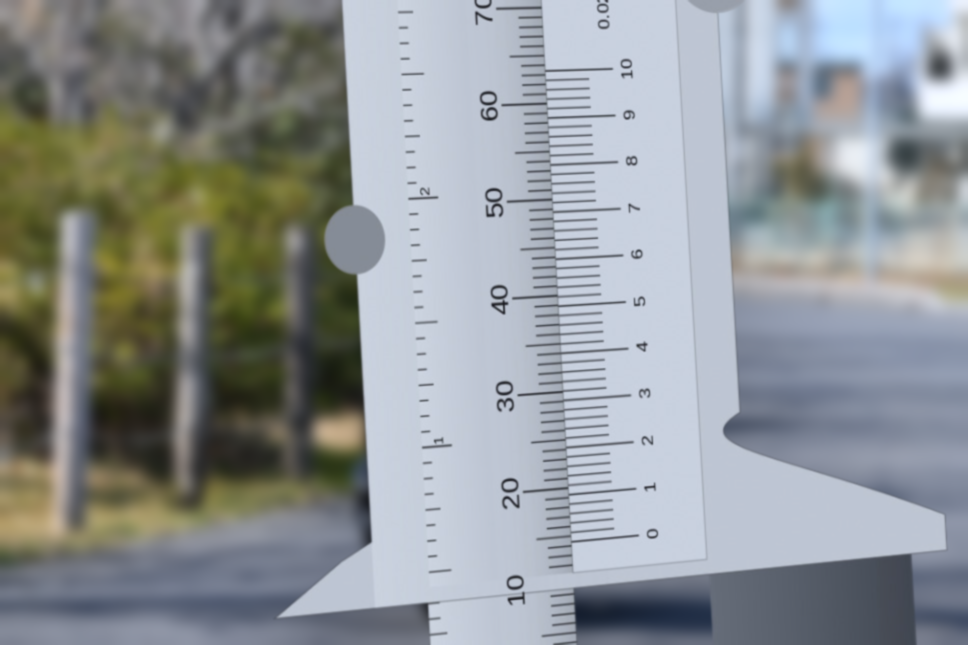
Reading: {"value": 14.4, "unit": "mm"}
